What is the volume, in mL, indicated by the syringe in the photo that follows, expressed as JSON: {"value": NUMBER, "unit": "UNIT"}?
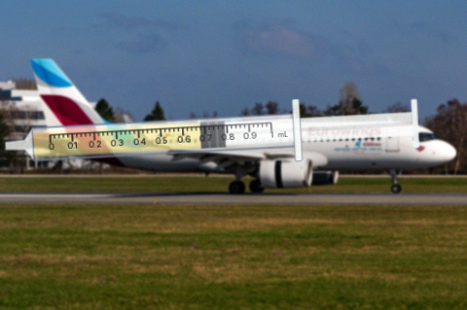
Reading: {"value": 0.68, "unit": "mL"}
